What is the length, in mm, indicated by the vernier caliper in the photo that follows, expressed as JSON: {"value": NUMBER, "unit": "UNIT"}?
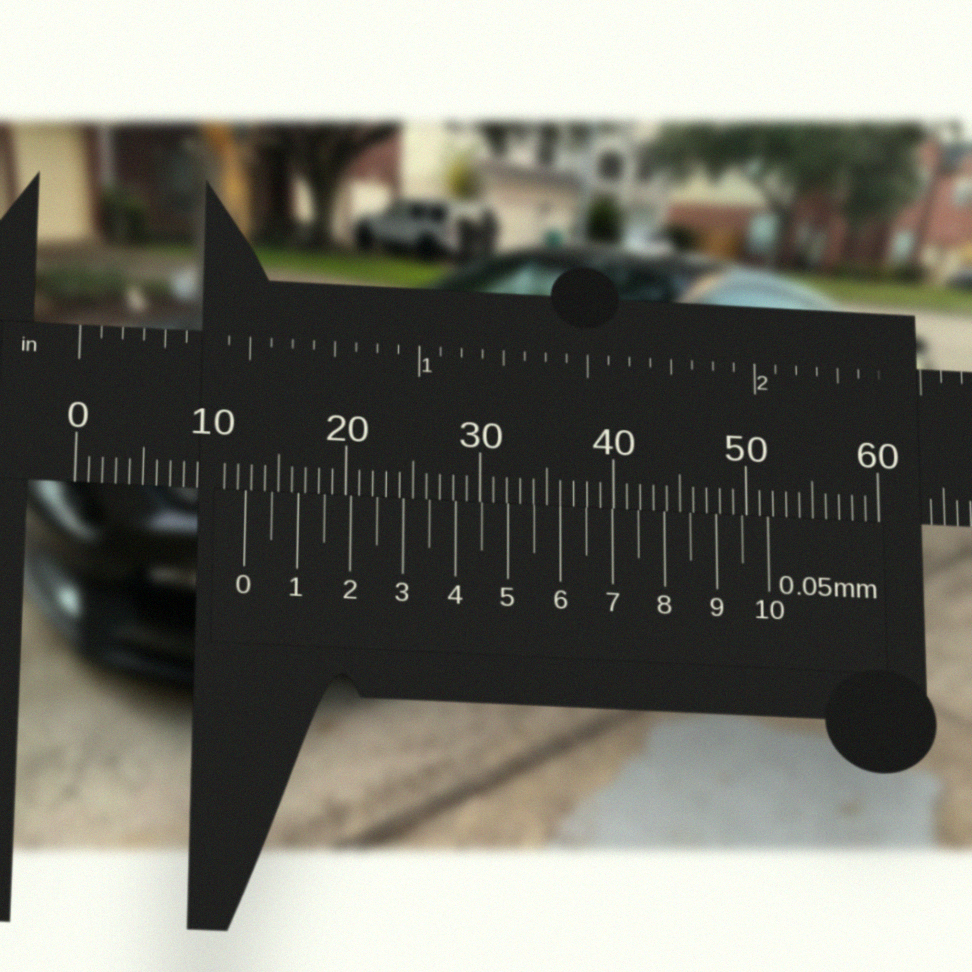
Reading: {"value": 12.6, "unit": "mm"}
